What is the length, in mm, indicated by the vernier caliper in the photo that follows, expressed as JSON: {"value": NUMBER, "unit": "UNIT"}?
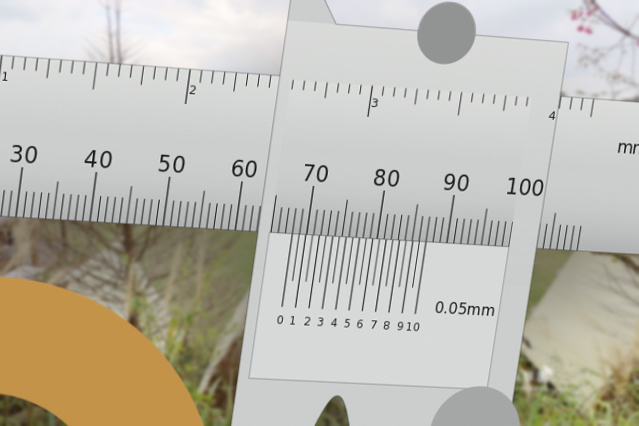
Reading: {"value": 68.0, "unit": "mm"}
